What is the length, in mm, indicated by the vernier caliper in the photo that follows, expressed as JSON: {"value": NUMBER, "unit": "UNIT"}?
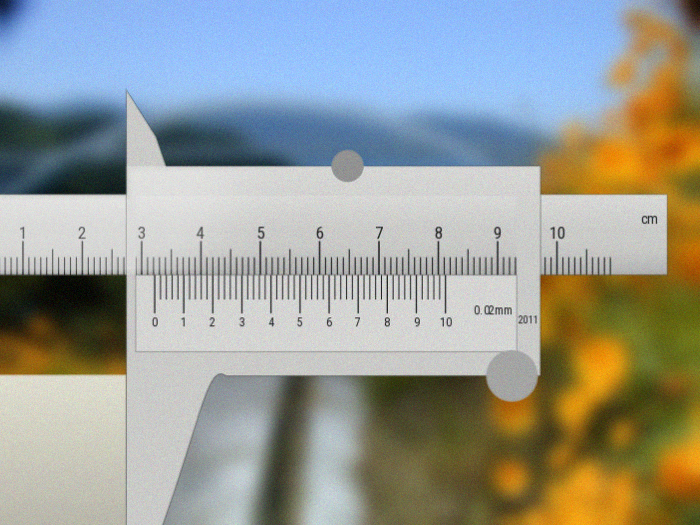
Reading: {"value": 32.2, "unit": "mm"}
